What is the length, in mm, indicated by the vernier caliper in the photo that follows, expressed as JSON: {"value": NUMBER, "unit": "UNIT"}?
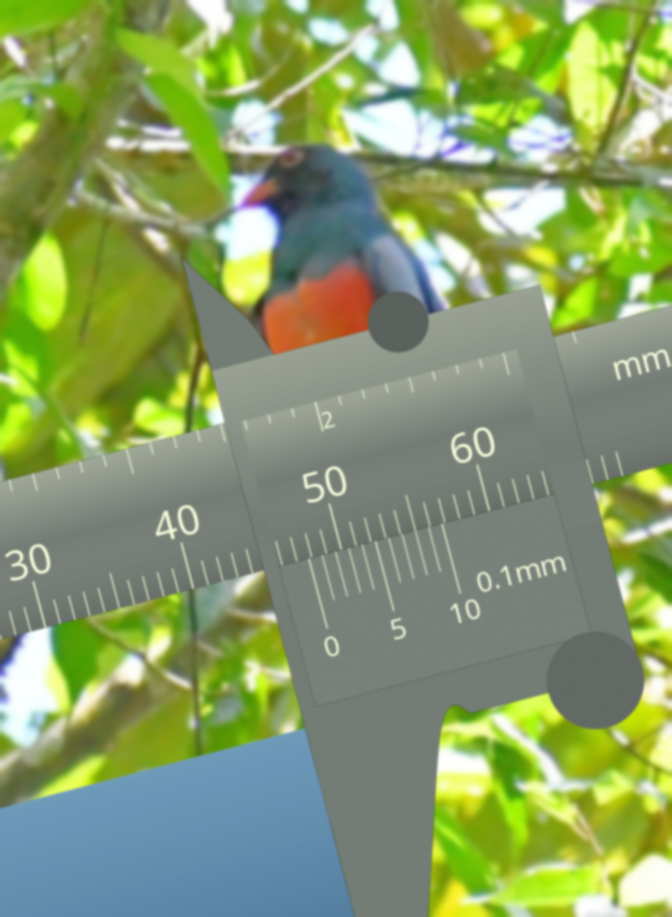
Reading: {"value": 47.8, "unit": "mm"}
